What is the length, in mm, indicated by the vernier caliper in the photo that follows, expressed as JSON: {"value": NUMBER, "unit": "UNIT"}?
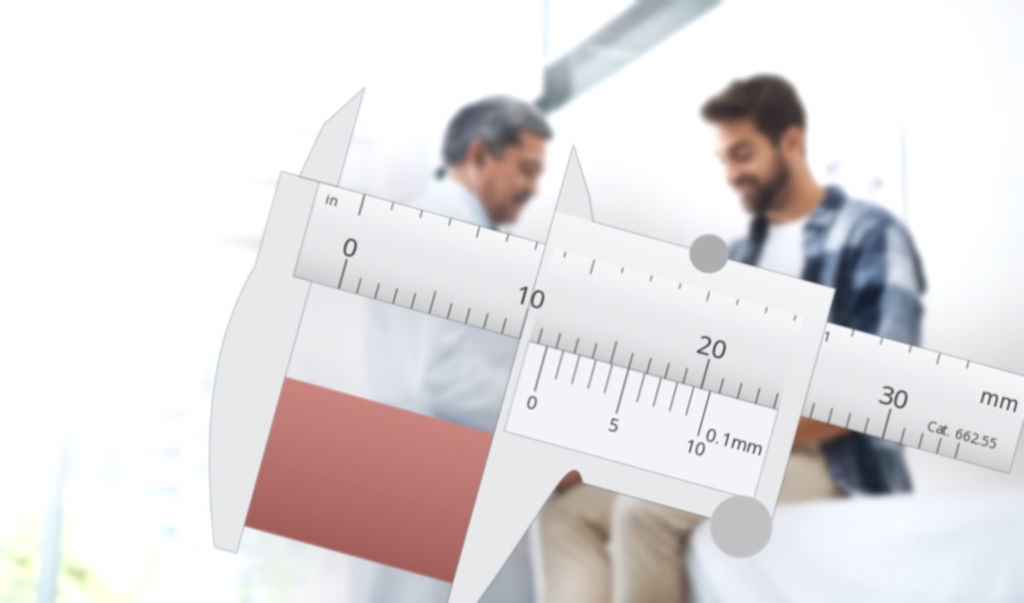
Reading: {"value": 11.5, "unit": "mm"}
